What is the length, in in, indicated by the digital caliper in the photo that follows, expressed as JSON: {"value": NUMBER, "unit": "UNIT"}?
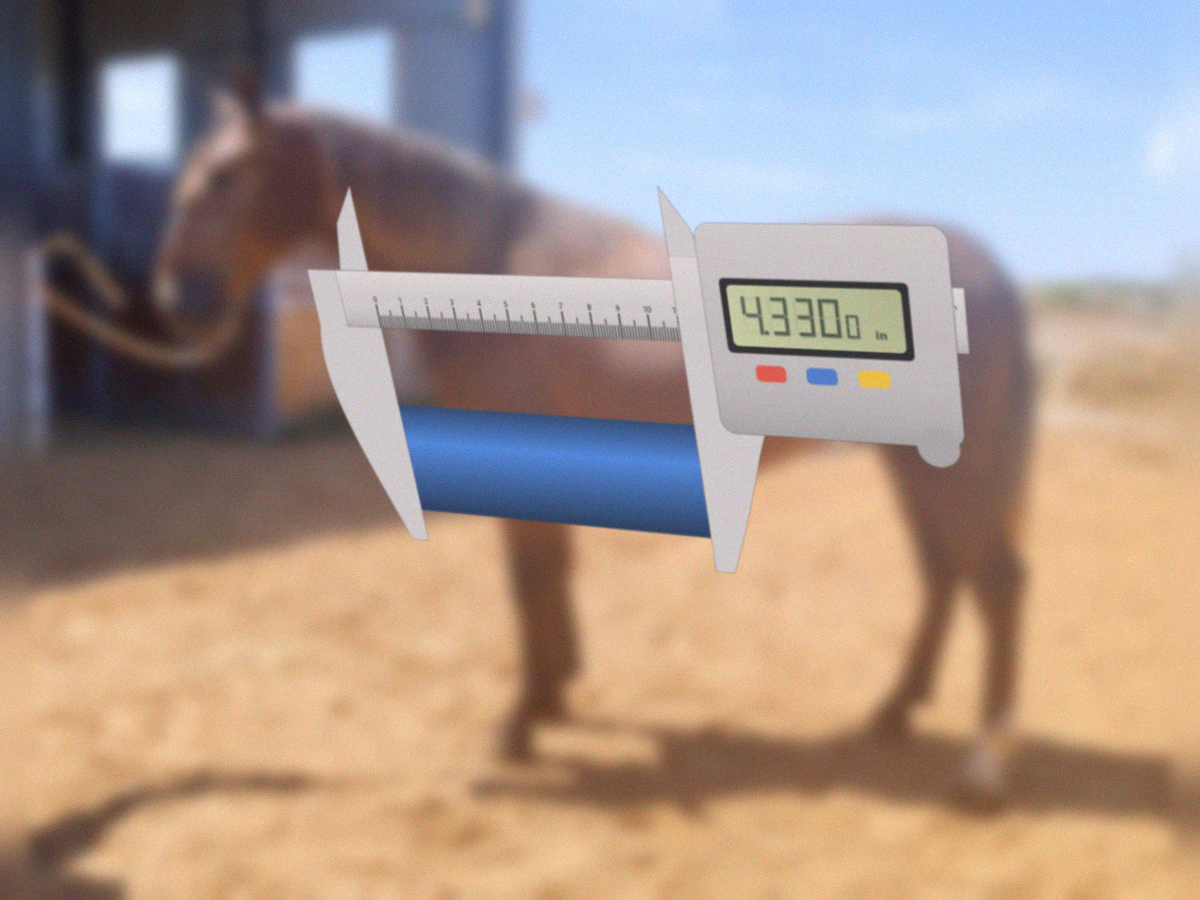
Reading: {"value": 4.3300, "unit": "in"}
